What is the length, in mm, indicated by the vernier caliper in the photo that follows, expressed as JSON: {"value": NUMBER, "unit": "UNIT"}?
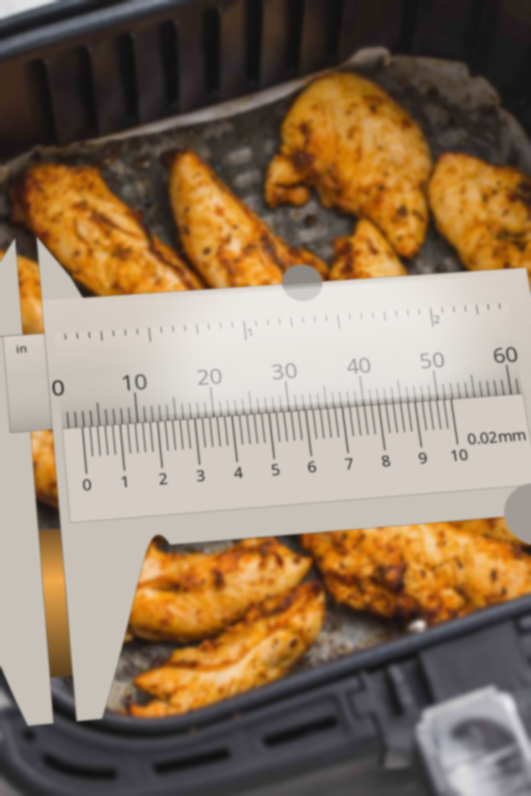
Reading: {"value": 2.8, "unit": "mm"}
